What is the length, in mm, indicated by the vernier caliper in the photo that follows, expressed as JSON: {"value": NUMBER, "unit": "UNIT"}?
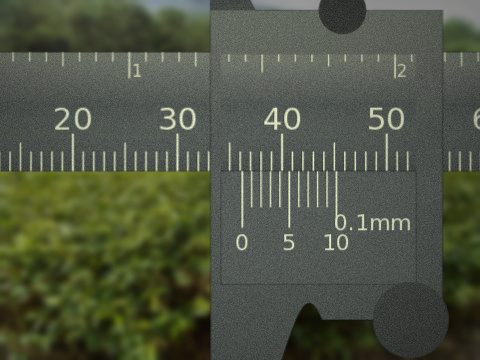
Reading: {"value": 36.2, "unit": "mm"}
